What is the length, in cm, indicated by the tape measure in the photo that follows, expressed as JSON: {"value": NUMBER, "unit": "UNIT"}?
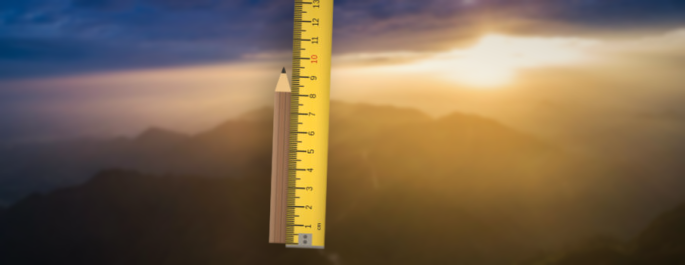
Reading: {"value": 9.5, "unit": "cm"}
